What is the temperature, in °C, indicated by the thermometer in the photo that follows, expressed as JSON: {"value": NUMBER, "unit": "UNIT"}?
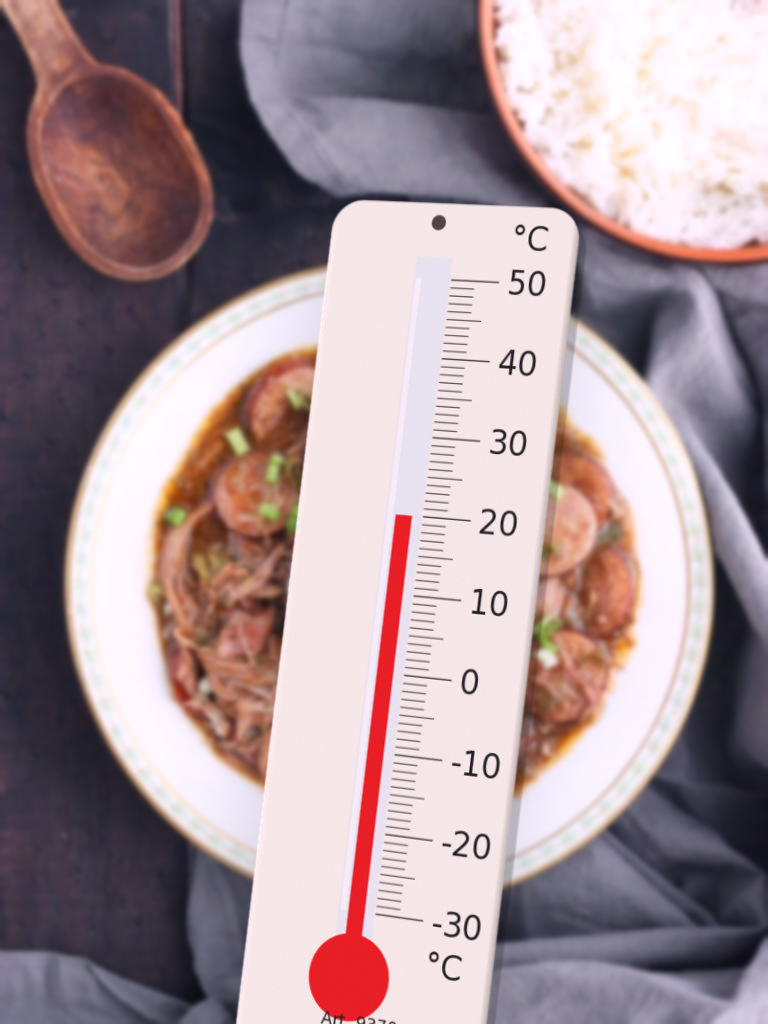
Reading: {"value": 20, "unit": "°C"}
